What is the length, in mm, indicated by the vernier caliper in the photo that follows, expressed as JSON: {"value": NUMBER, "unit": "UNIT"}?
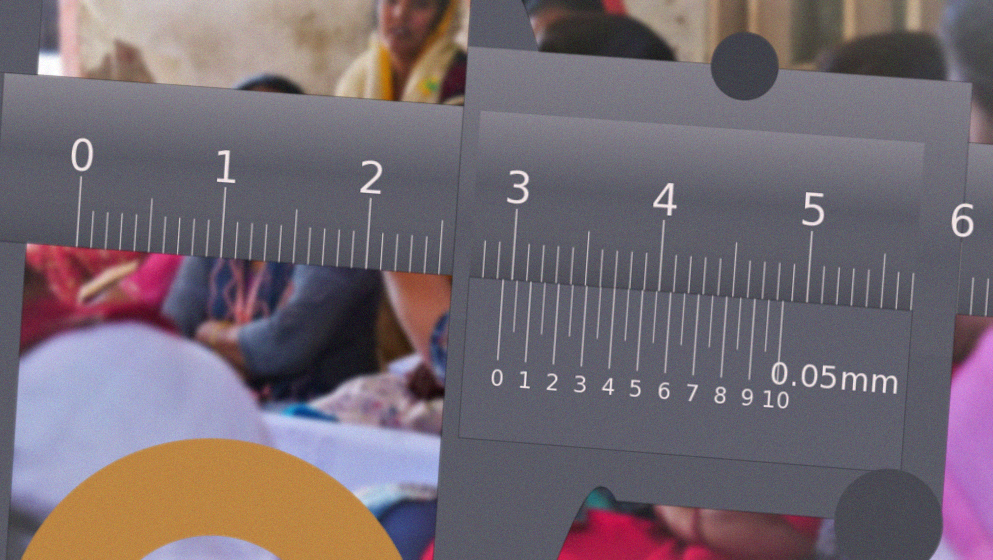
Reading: {"value": 29.4, "unit": "mm"}
